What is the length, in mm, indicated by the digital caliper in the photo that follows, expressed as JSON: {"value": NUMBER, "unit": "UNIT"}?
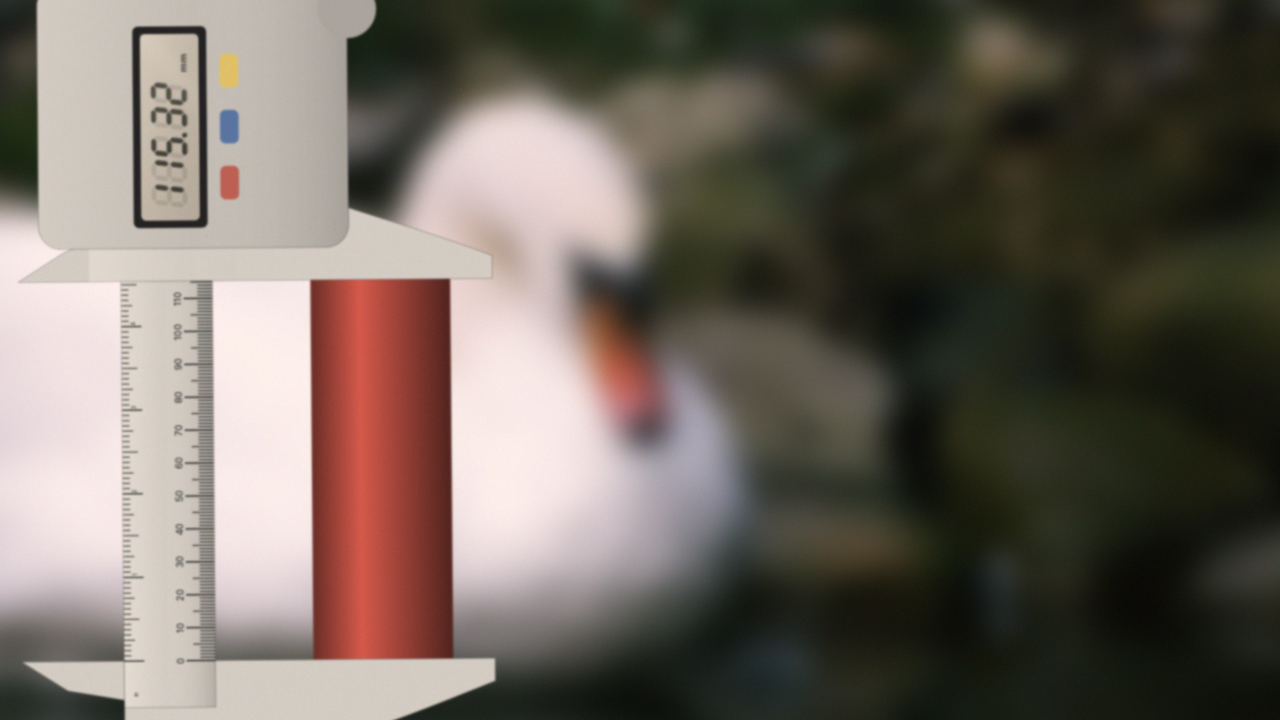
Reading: {"value": 115.32, "unit": "mm"}
